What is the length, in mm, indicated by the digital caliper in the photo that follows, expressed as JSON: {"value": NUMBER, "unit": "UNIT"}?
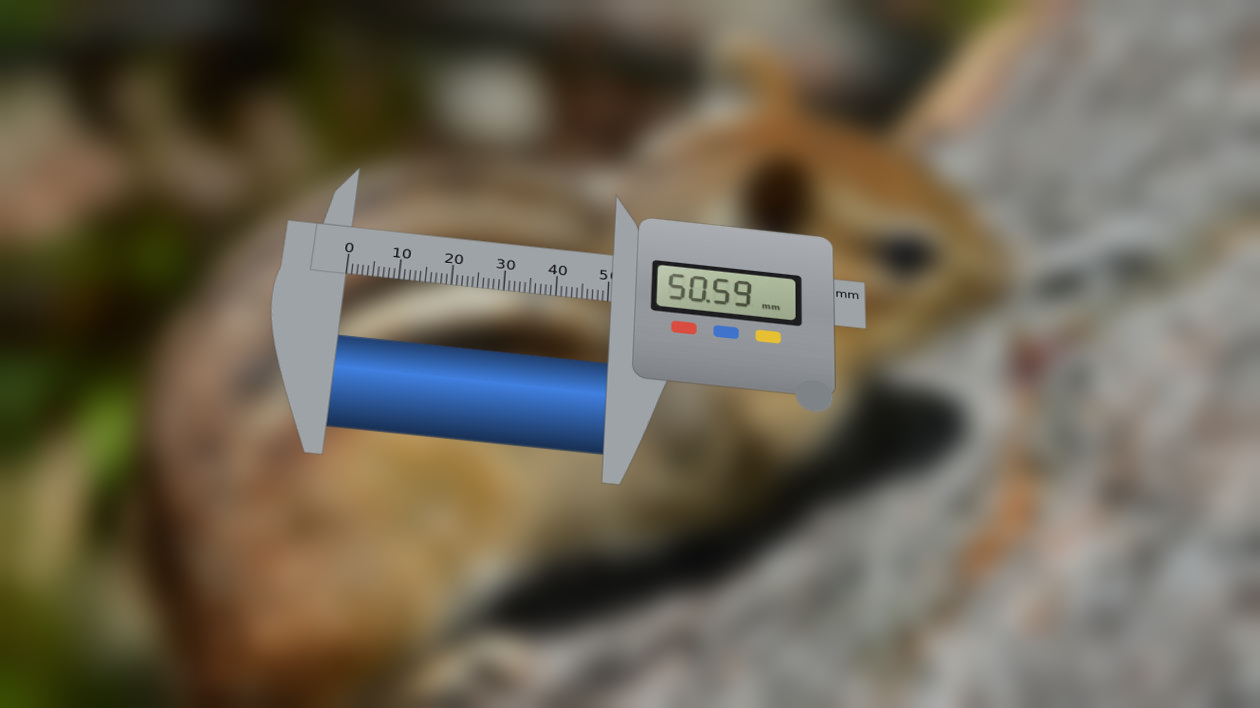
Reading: {"value": 50.59, "unit": "mm"}
